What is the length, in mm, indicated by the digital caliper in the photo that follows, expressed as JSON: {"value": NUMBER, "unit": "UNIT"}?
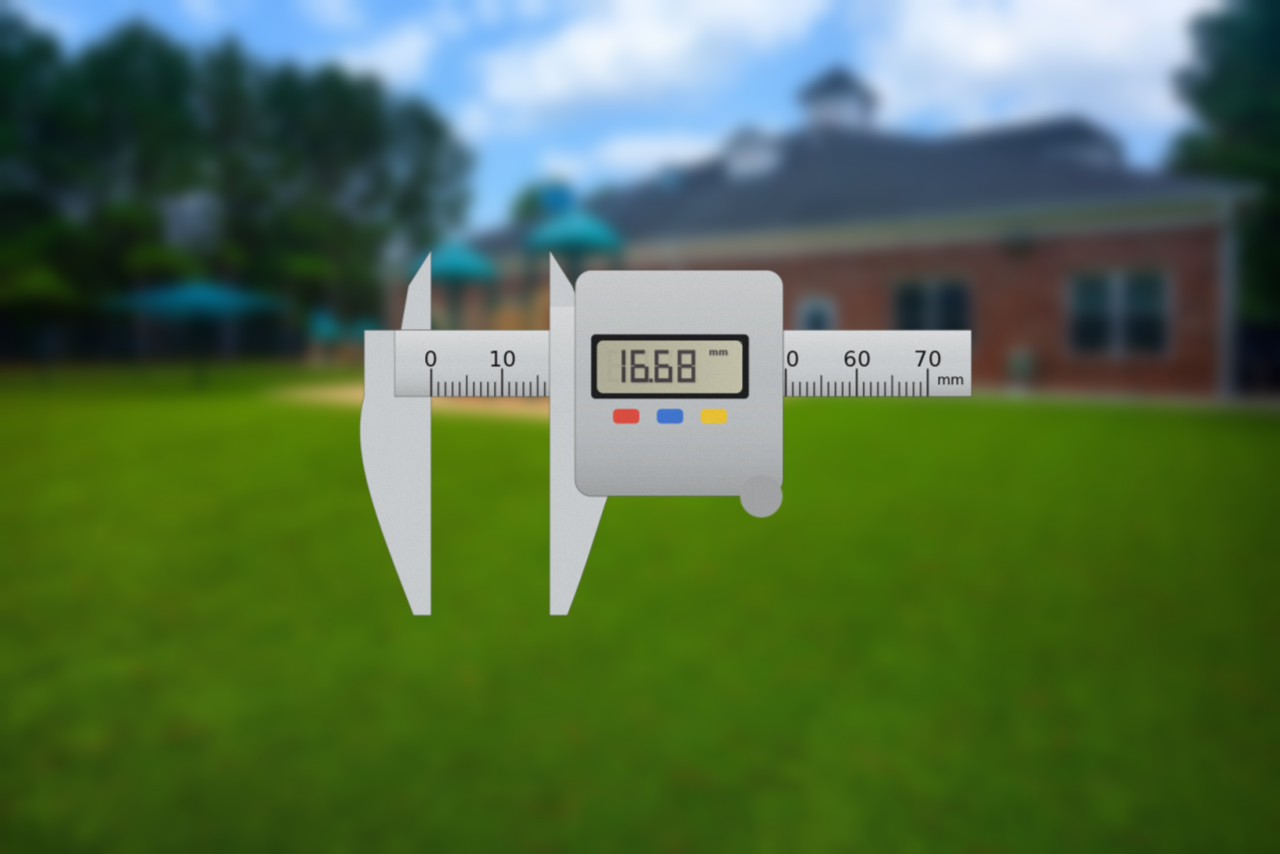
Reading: {"value": 16.68, "unit": "mm"}
